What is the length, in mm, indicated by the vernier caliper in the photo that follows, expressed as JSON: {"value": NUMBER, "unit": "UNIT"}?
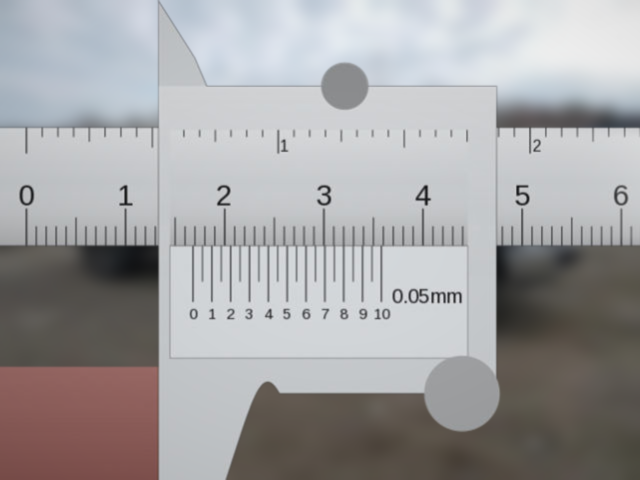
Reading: {"value": 16.8, "unit": "mm"}
